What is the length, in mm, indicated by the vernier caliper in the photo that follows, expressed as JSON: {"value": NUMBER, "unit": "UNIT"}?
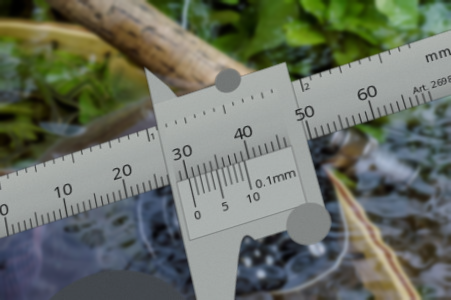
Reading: {"value": 30.2, "unit": "mm"}
